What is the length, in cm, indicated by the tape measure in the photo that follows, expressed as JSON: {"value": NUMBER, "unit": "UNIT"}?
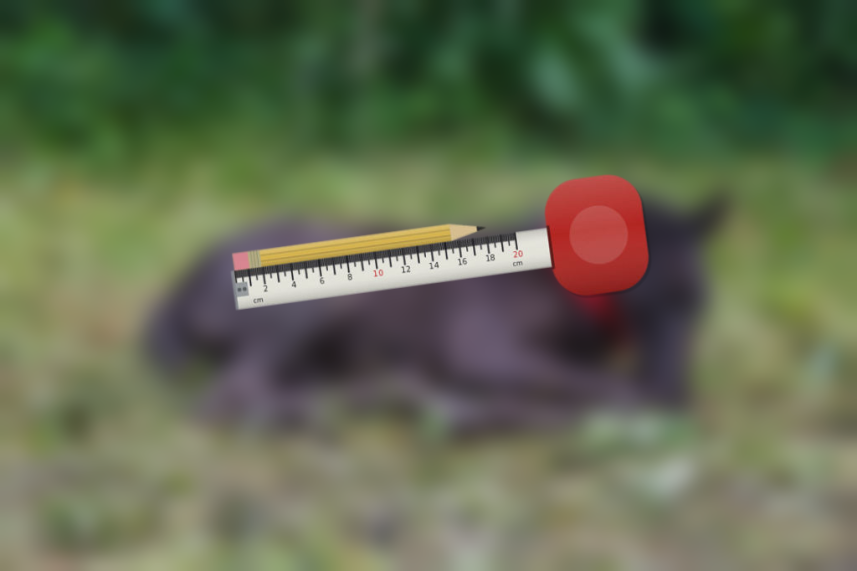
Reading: {"value": 18, "unit": "cm"}
